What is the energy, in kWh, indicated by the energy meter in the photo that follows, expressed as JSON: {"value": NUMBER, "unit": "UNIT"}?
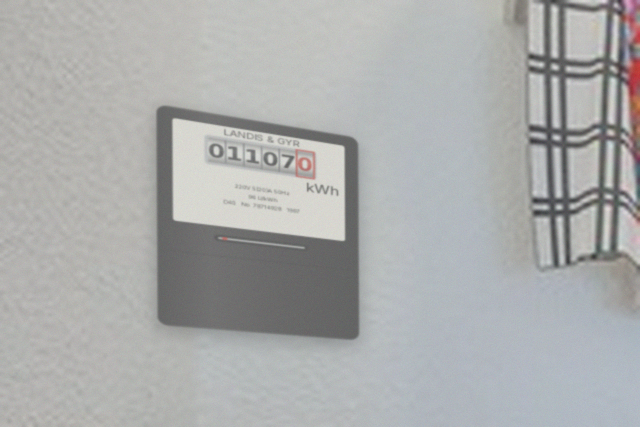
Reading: {"value": 1107.0, "unit": "kWh"}
